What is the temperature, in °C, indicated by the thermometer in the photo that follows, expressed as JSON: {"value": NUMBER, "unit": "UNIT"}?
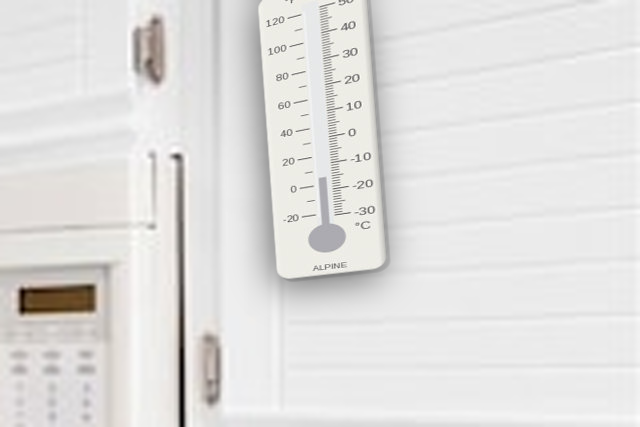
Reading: {"value": -15, "unit": "°C"}
